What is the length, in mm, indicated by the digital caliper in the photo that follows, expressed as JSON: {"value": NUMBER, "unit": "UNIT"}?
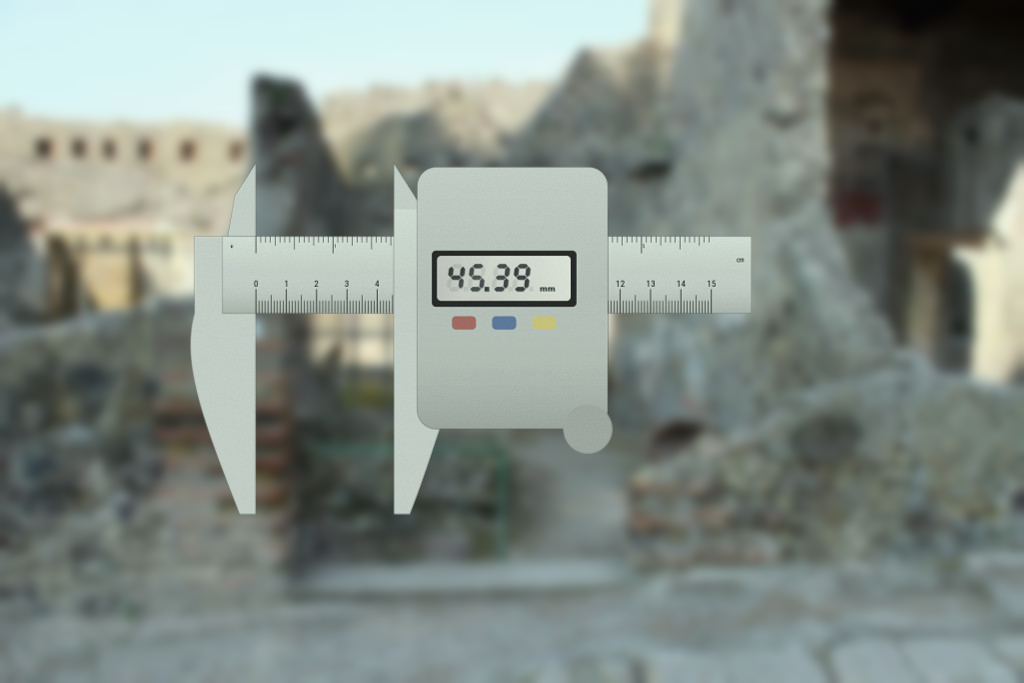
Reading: {"value": 45.39, "unit": "mm"}
